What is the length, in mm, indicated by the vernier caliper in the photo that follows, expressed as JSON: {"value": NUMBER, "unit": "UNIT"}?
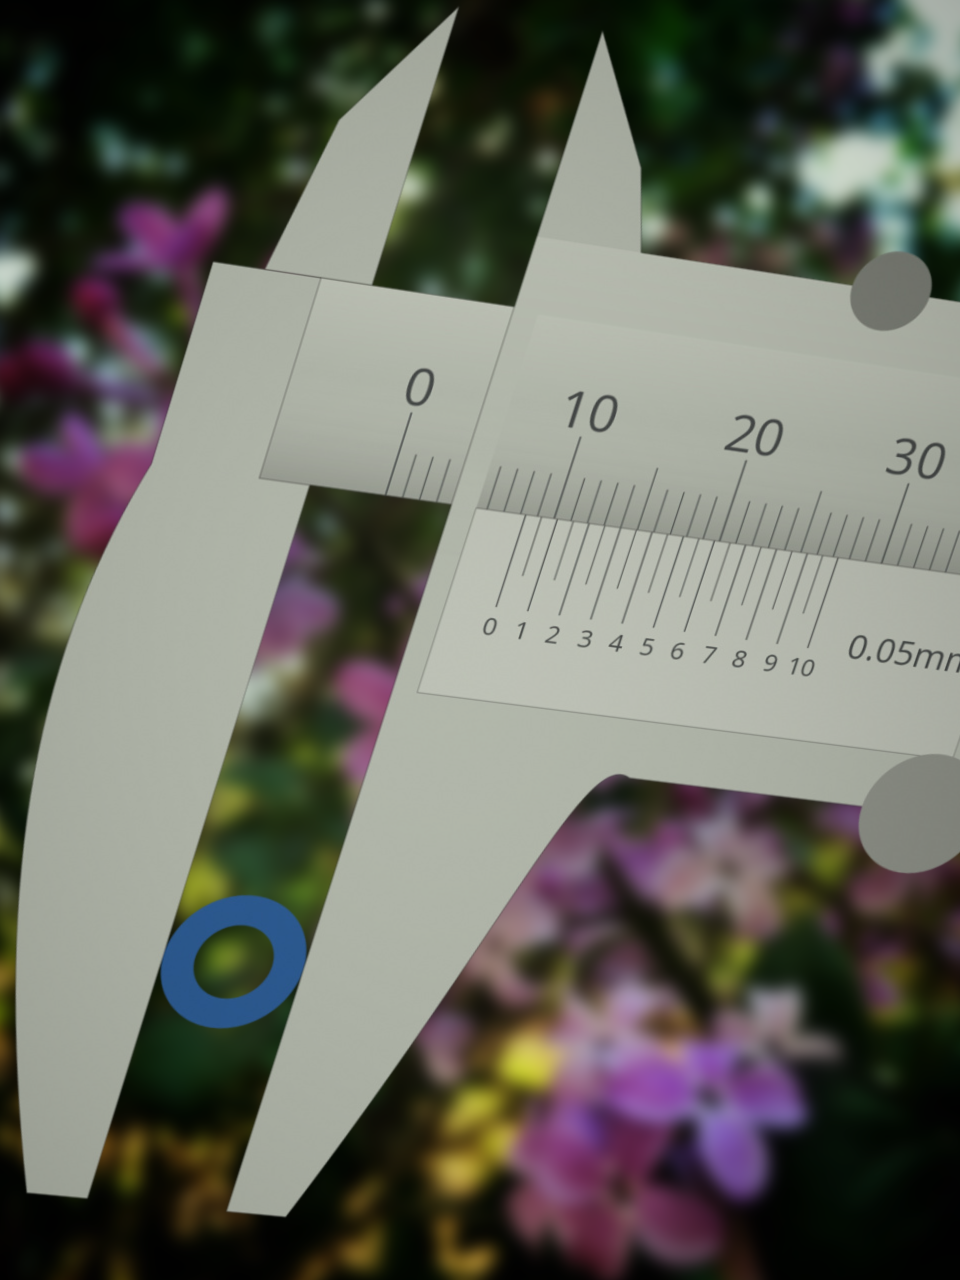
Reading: {"value": 8.3, "unit": "mm"}
